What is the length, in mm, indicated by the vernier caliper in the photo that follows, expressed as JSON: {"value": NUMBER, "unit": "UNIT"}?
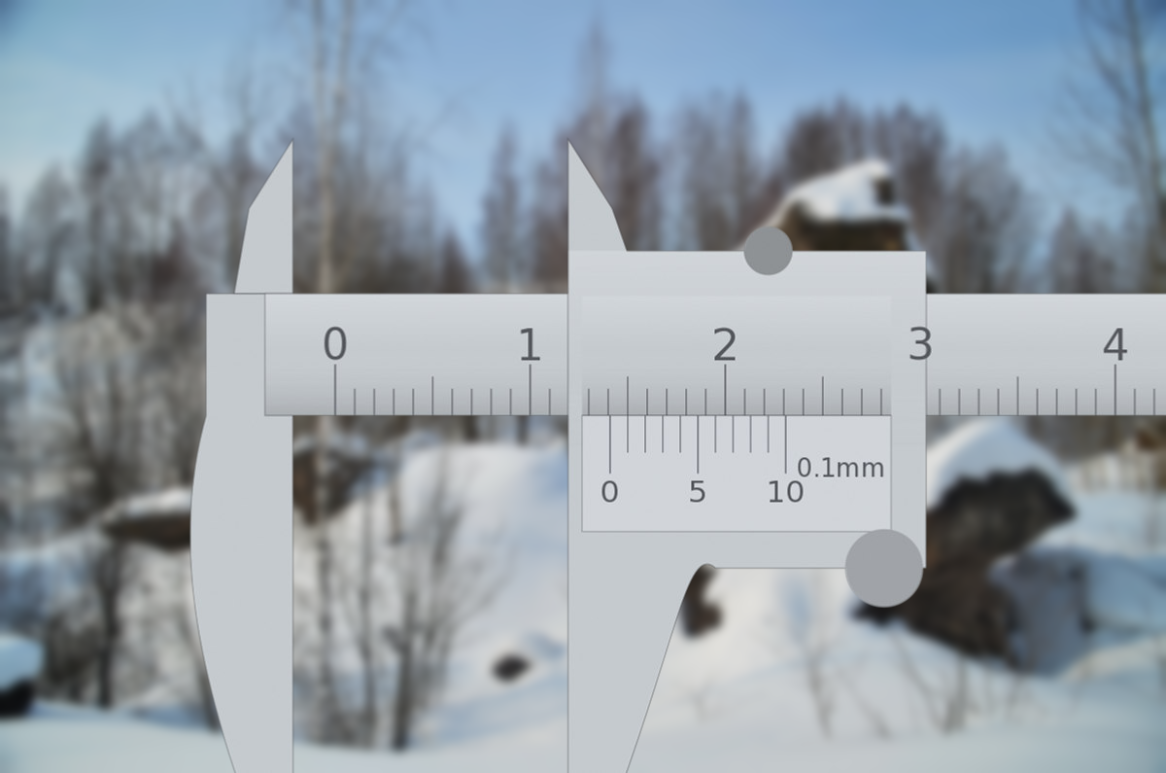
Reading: {"value": 14.1, "unit": "mm"}
